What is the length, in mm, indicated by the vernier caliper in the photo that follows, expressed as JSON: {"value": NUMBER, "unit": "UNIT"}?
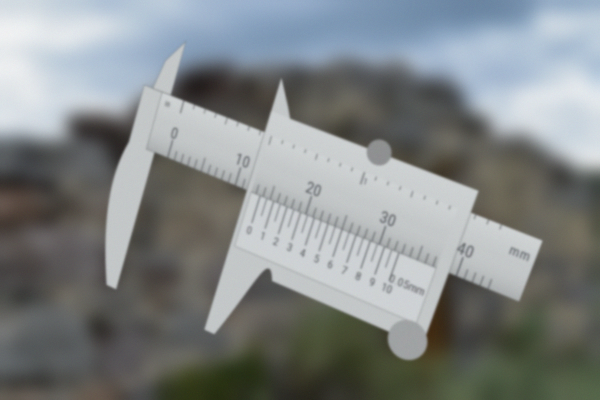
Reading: {"value": 13.6, "unit": "mm"}
